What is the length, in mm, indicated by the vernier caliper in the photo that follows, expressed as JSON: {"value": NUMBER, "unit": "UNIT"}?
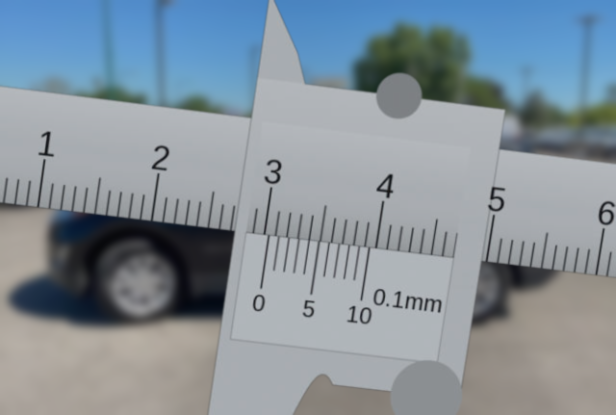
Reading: {"value": 30.4, "unit": "mm"}
